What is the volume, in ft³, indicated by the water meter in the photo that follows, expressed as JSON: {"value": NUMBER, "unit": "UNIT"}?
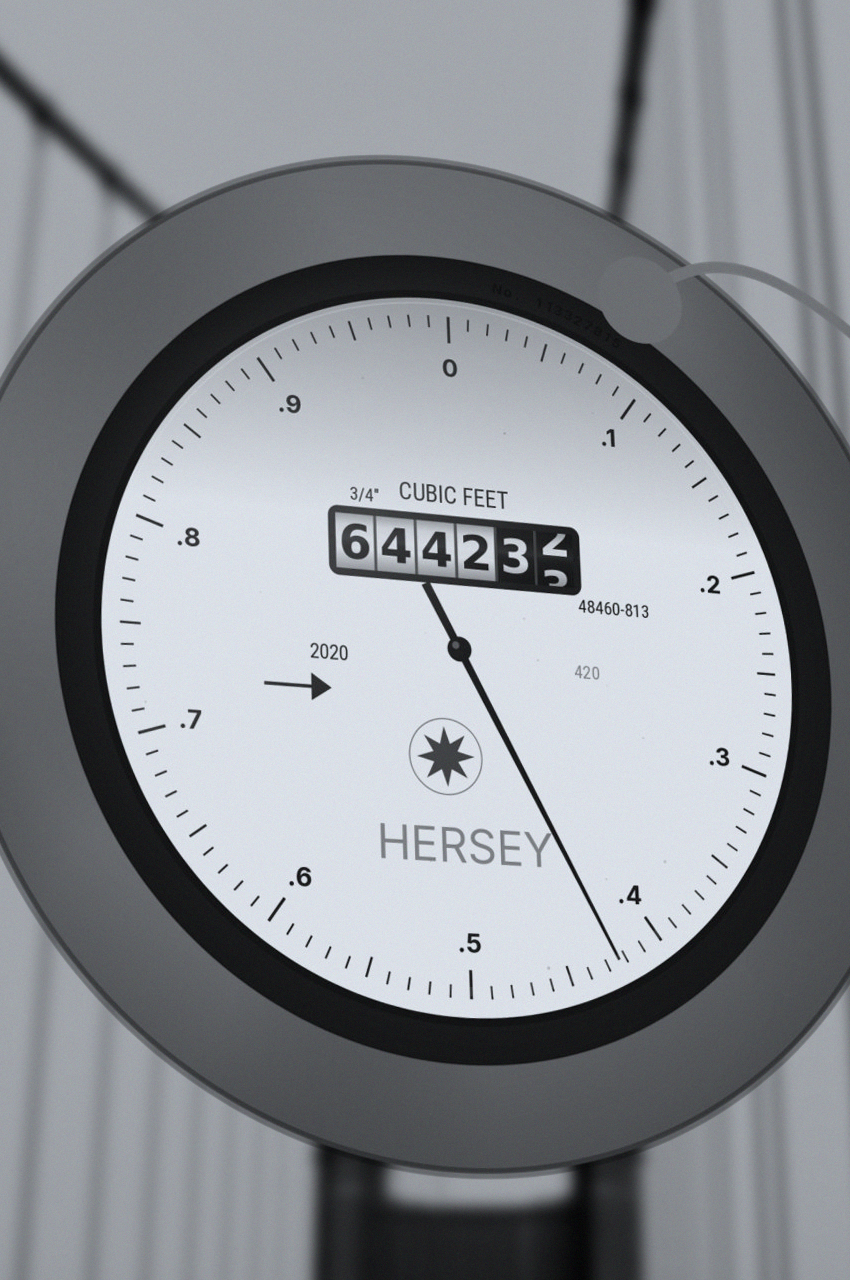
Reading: {"value": 644232.42, "unit": "ft³"}
